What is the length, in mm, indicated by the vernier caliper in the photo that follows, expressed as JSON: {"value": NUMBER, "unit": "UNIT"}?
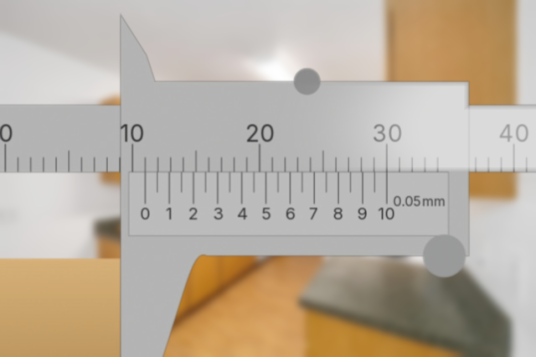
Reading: {"value": 11.0, "unit": "mm"}
